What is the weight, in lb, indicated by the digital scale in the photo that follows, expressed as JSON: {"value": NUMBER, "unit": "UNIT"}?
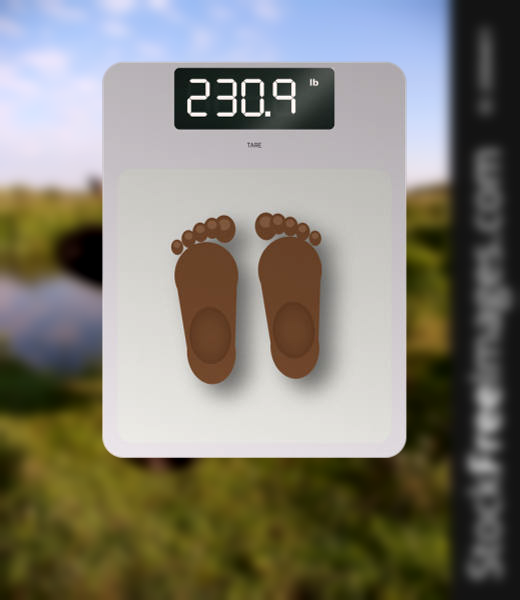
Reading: {"value": 230.9, "unit": "lb"}
